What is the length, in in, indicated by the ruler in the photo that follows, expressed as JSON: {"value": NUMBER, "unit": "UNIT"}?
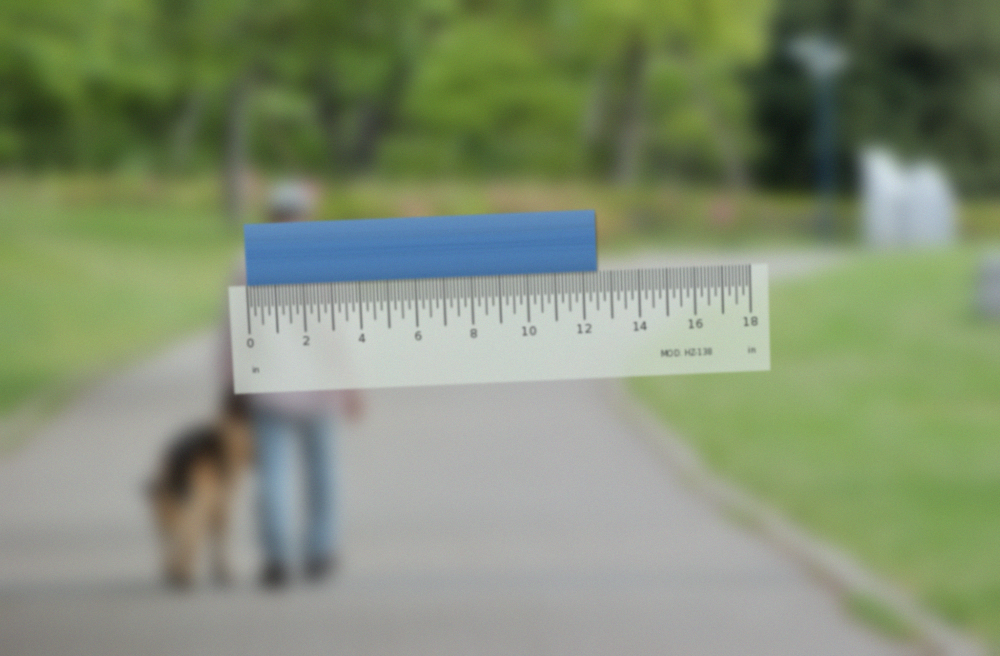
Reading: {"value": 12.5, "unit": "in"}
